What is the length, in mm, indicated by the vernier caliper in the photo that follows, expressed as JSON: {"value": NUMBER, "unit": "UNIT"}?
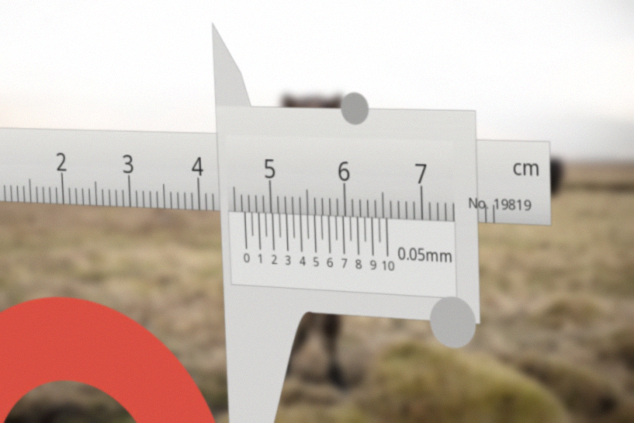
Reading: {"value": 46.4, "unit": "mm"}
